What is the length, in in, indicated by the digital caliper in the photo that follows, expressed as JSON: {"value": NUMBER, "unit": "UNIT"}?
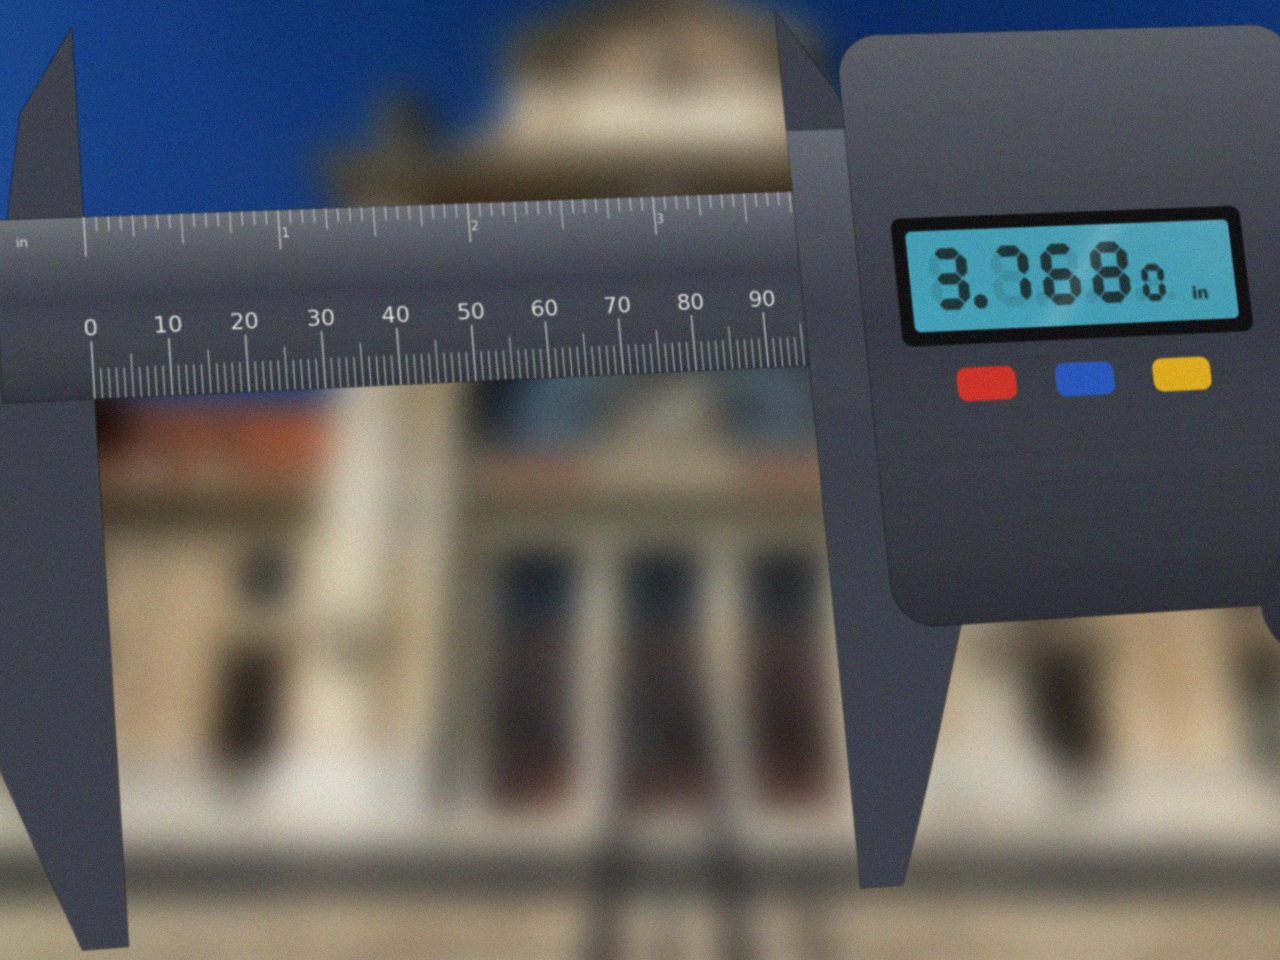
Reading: {"value": 3.7680, "unit": "in"}
